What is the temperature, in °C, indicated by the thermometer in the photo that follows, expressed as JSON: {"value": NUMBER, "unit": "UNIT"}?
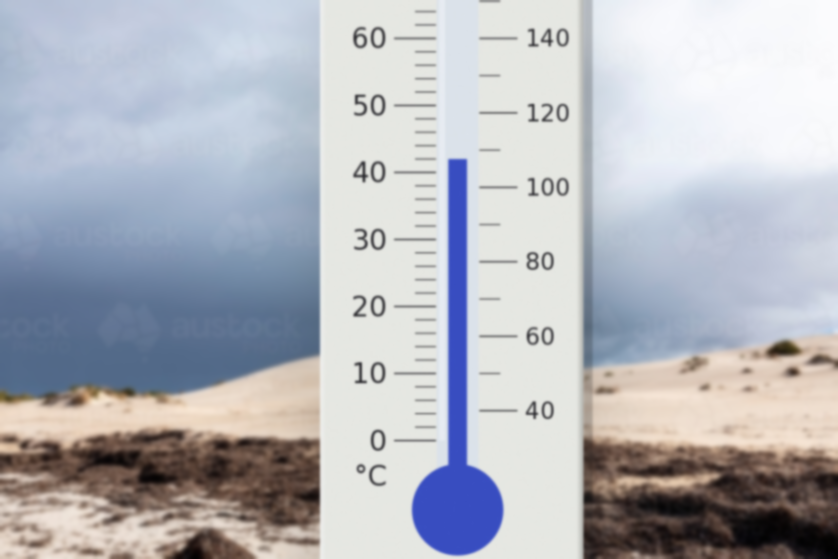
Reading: {"value": 42, "unit": "°C"}
